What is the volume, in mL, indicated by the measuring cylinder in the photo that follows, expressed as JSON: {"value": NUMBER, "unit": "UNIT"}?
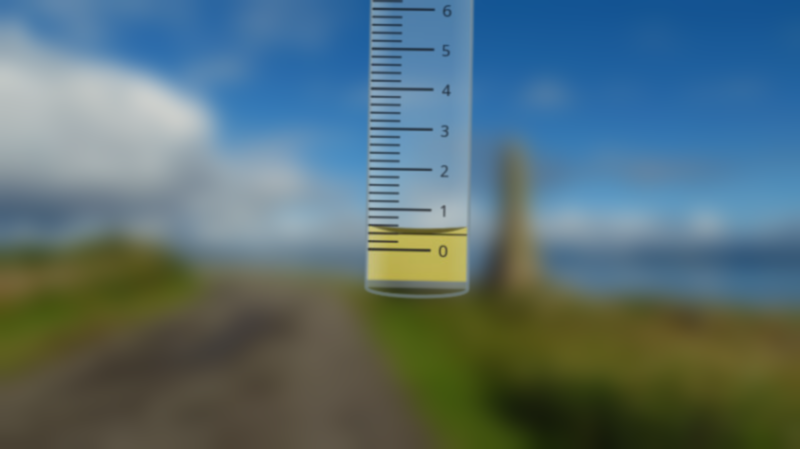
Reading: {"value": 0.4, "unit": "mL"}
